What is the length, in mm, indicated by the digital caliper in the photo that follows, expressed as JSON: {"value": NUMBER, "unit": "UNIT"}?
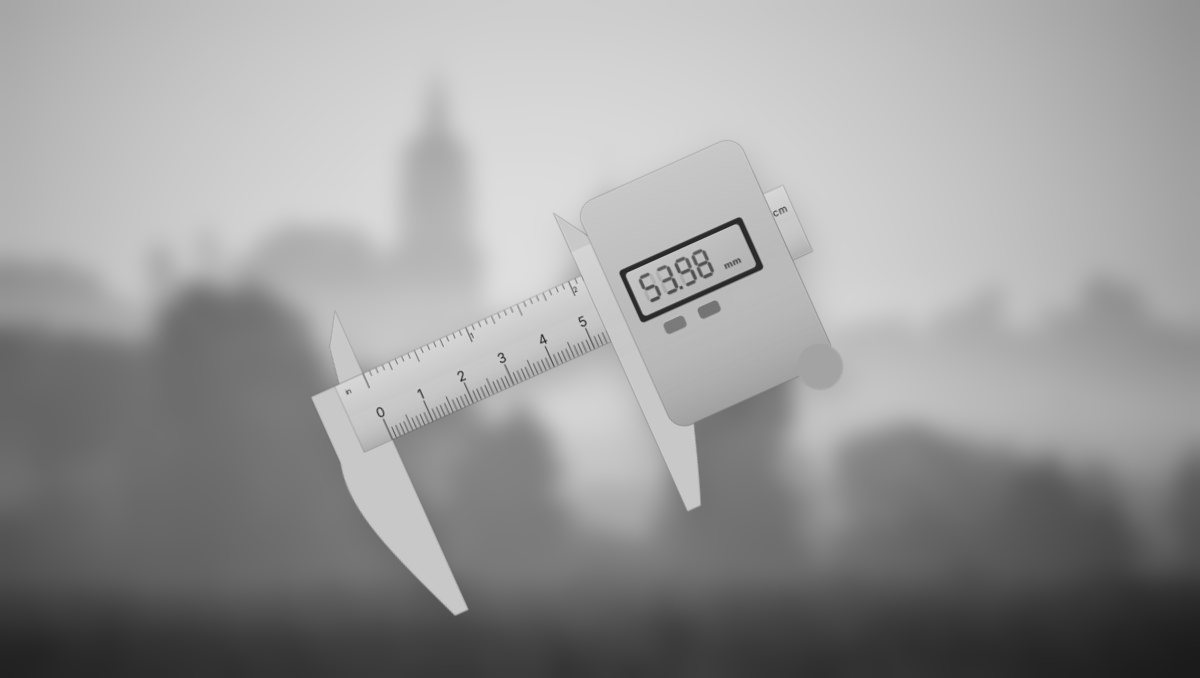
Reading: {"value": 53.98, "unit": "mm"}
